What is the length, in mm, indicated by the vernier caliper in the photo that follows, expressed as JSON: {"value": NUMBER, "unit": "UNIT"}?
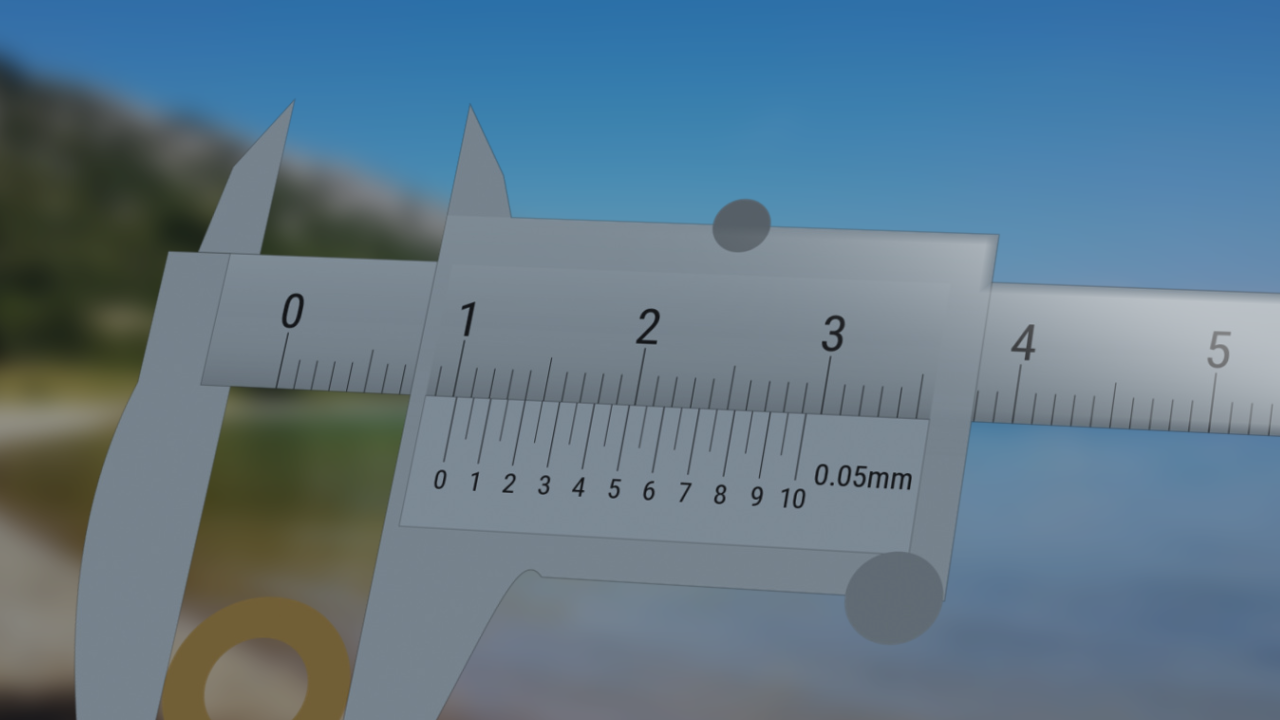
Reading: {"value": 10.2, "unit": "mm"}
